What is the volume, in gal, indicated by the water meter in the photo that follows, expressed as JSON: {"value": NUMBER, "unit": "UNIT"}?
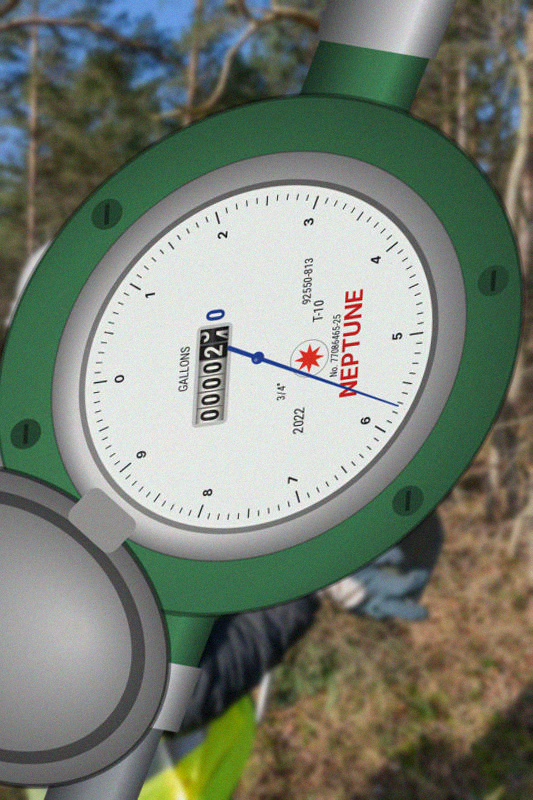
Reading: {"value": 235.7, "unit": "gal"}
